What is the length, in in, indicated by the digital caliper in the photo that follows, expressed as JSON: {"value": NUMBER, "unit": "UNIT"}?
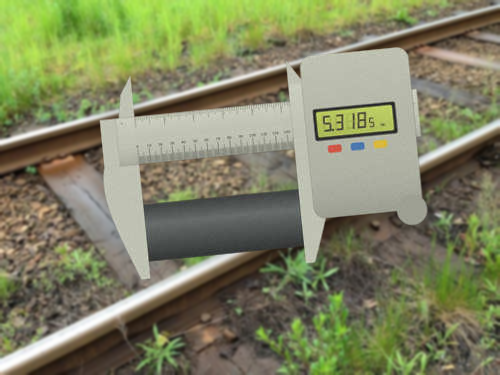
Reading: {"value": 5.3185, "unit": "in"}
